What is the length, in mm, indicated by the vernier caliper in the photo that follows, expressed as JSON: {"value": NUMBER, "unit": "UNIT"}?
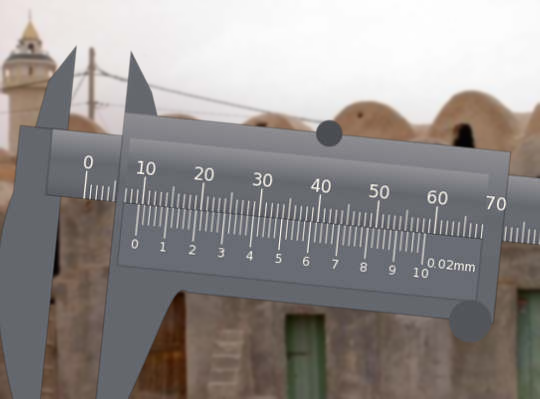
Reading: {"value": 9.4, "unit": "mm"}
